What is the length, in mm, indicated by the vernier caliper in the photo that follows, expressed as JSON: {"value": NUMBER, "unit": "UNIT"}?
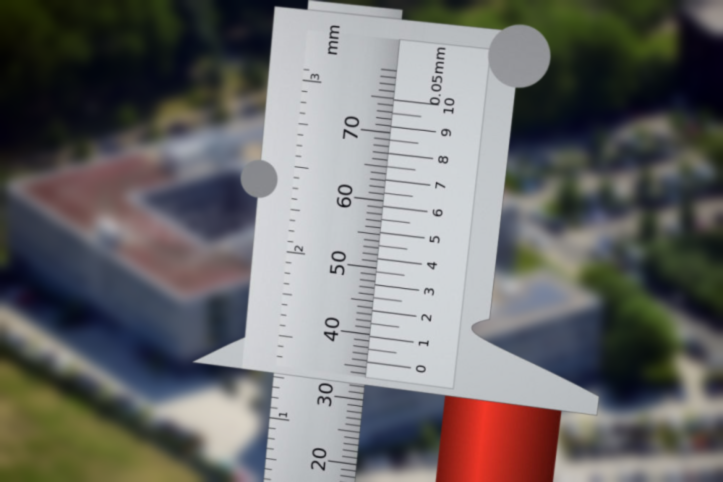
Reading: {"value": 35.8, "unit": "mm"}
